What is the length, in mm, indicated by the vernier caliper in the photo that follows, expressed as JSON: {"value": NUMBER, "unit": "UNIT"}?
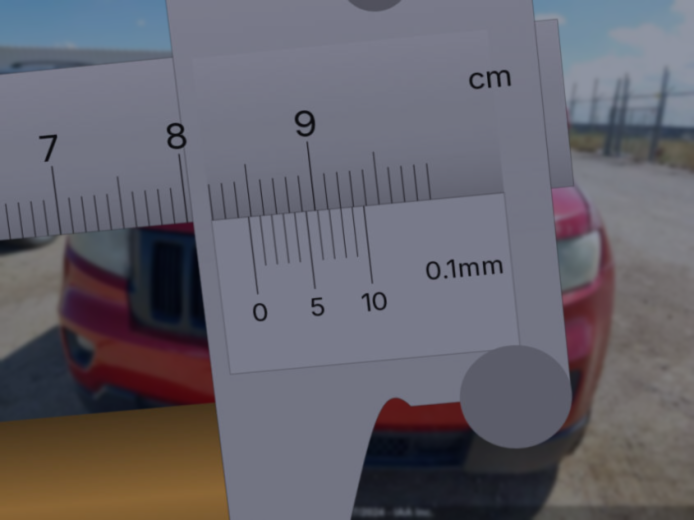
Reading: {"value": 84.8, "unit": "mm"}
